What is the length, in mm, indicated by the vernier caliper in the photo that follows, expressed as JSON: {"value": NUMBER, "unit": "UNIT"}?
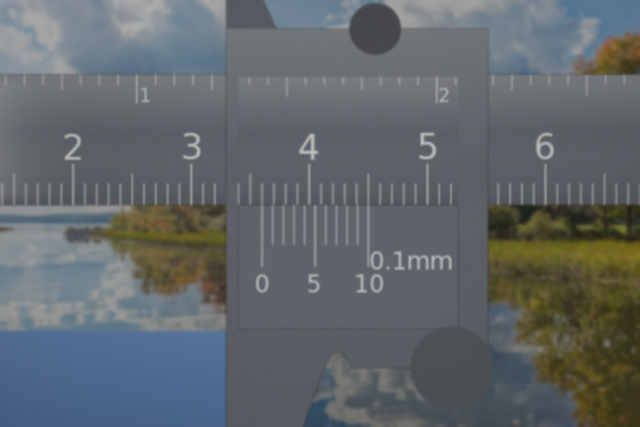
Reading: {"value": 36.0, "unit": "mm"}
